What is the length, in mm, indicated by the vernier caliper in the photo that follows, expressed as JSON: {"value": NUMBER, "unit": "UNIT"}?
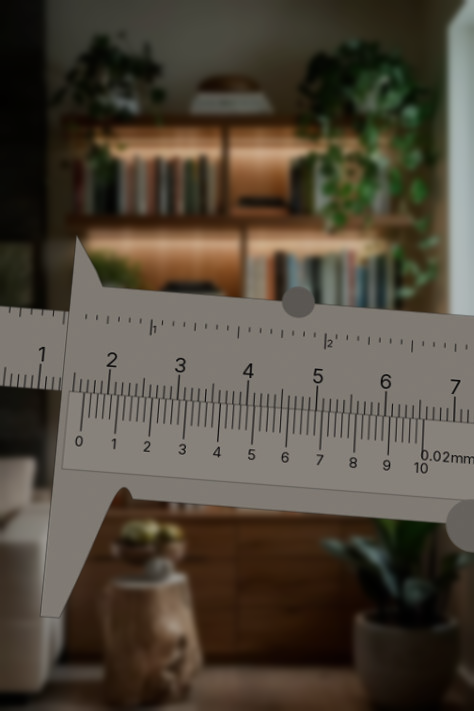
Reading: {"value": 16.6, "unit": "mm"}
